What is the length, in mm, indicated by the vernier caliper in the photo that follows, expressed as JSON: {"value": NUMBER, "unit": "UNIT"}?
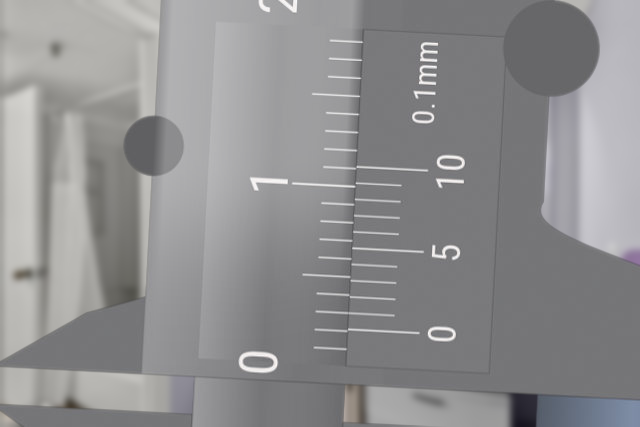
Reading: {"value": 2.1, "unit": "mm"}
